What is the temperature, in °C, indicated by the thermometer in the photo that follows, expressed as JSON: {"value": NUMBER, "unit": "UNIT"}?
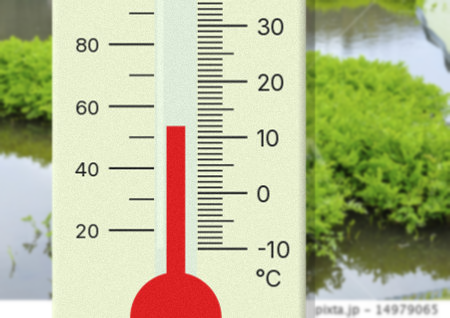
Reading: {"value": 12, "unit": "°C"}
